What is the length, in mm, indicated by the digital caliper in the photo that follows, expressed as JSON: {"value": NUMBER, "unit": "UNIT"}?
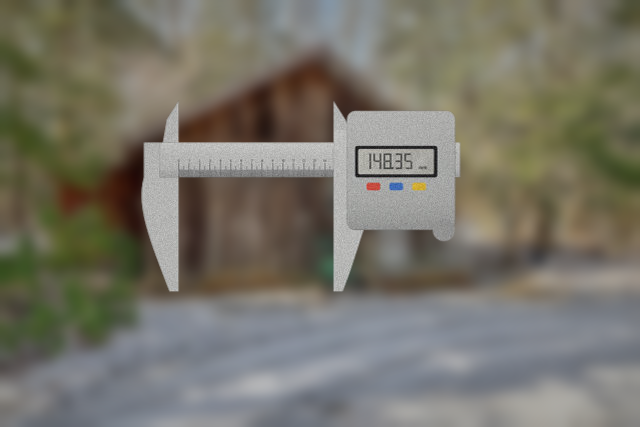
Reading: {"value": 148.35, "unit": "mm"}
